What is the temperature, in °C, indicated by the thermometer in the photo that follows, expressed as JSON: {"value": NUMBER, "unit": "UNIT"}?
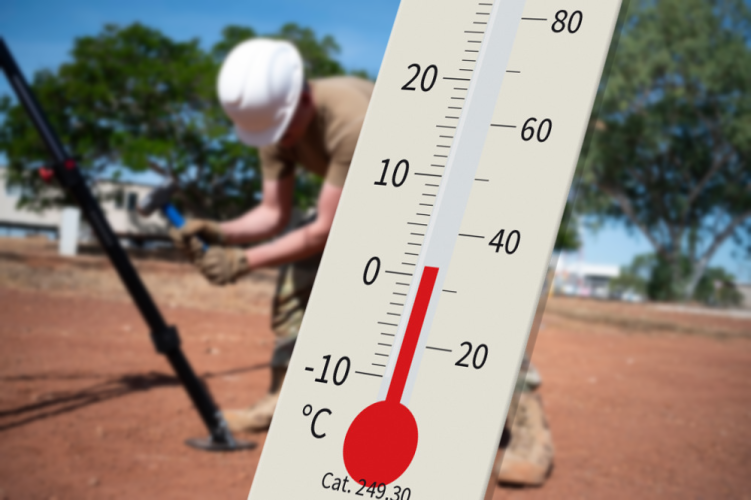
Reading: {"value": 1, "unit": "°C"}
